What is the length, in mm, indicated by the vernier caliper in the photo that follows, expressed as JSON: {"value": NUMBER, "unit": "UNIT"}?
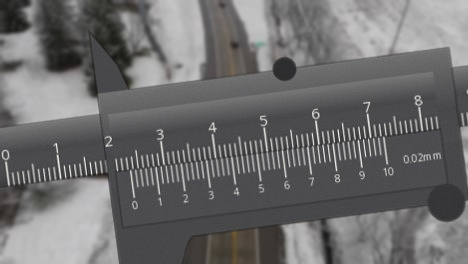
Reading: {"value": 23.5, "unit": "mm"}
